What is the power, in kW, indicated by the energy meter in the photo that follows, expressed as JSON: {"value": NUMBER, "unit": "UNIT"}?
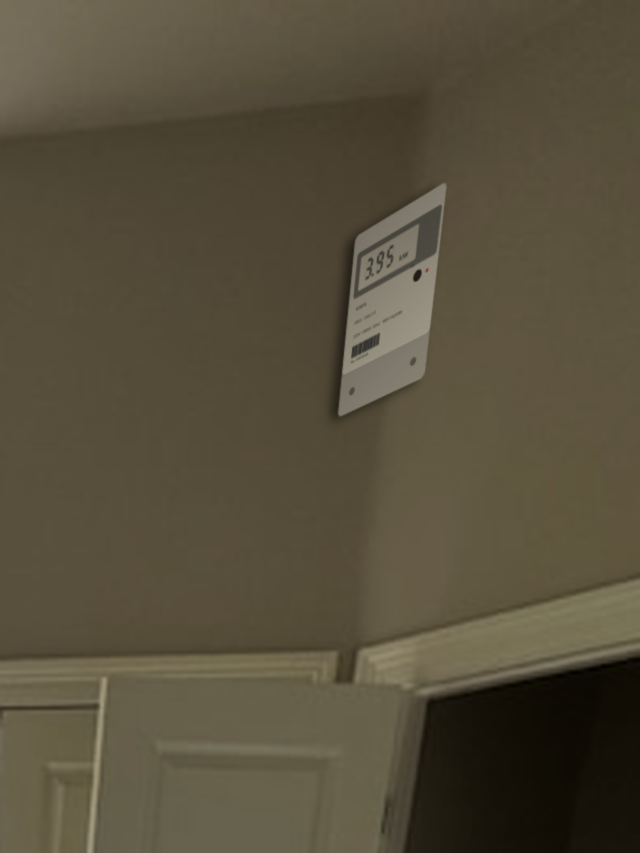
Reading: {"value": 3.95, "unit": "kW"}
